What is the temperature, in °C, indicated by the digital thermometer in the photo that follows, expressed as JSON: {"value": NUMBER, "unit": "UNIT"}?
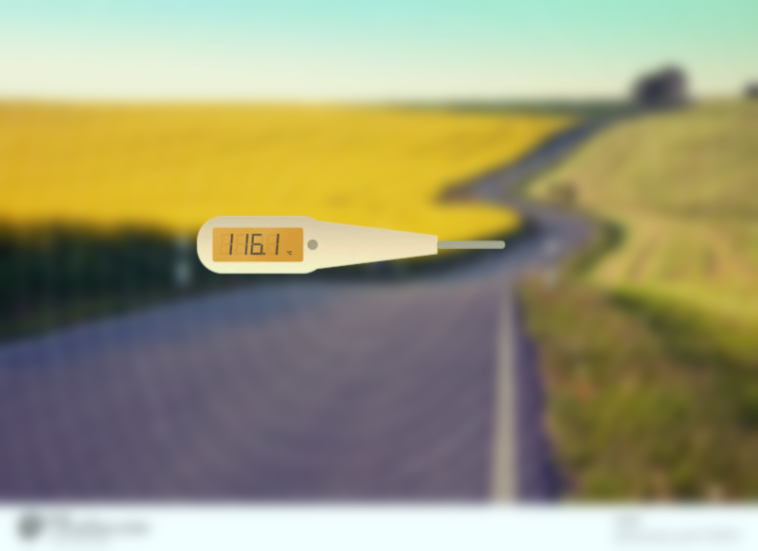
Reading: {"value": 116.1, "unit": "°C"}
